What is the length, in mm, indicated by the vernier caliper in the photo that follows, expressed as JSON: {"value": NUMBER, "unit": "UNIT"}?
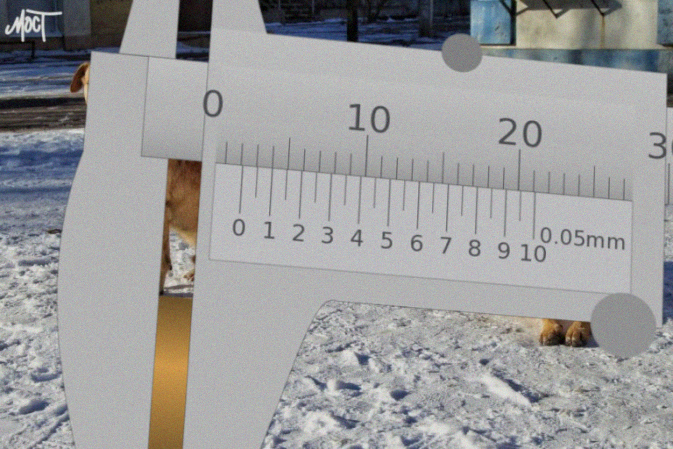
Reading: {"value": 2.1, "unit": "mm"}
